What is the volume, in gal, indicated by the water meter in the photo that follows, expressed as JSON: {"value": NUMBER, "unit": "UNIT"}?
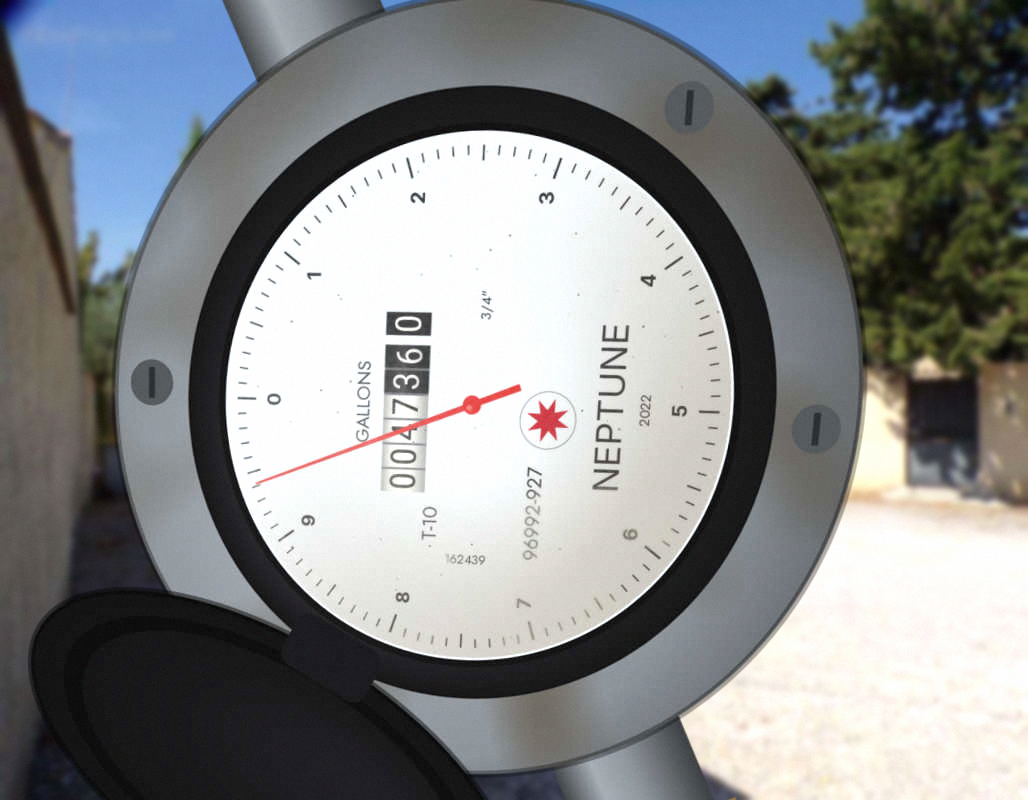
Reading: {"value": 47359.4, "unit": "gal"}
